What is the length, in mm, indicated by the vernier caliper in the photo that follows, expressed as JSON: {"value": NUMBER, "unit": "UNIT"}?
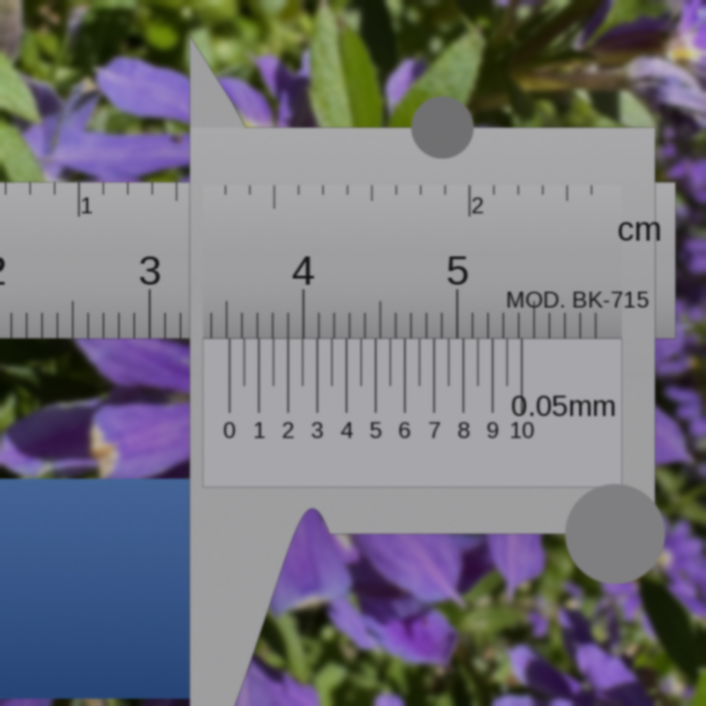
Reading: {"value": 35.2, "unit": "mm"}
